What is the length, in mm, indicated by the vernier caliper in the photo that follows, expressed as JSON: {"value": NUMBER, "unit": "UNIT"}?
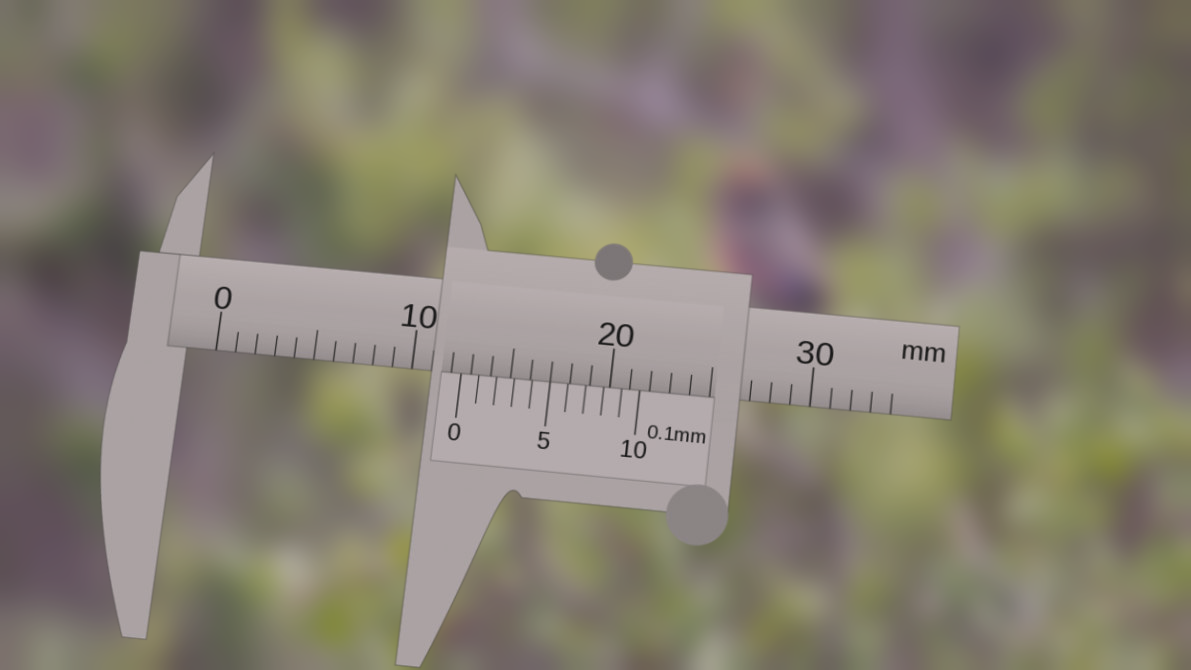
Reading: {"value": 12.5, "unit": "mm"}
